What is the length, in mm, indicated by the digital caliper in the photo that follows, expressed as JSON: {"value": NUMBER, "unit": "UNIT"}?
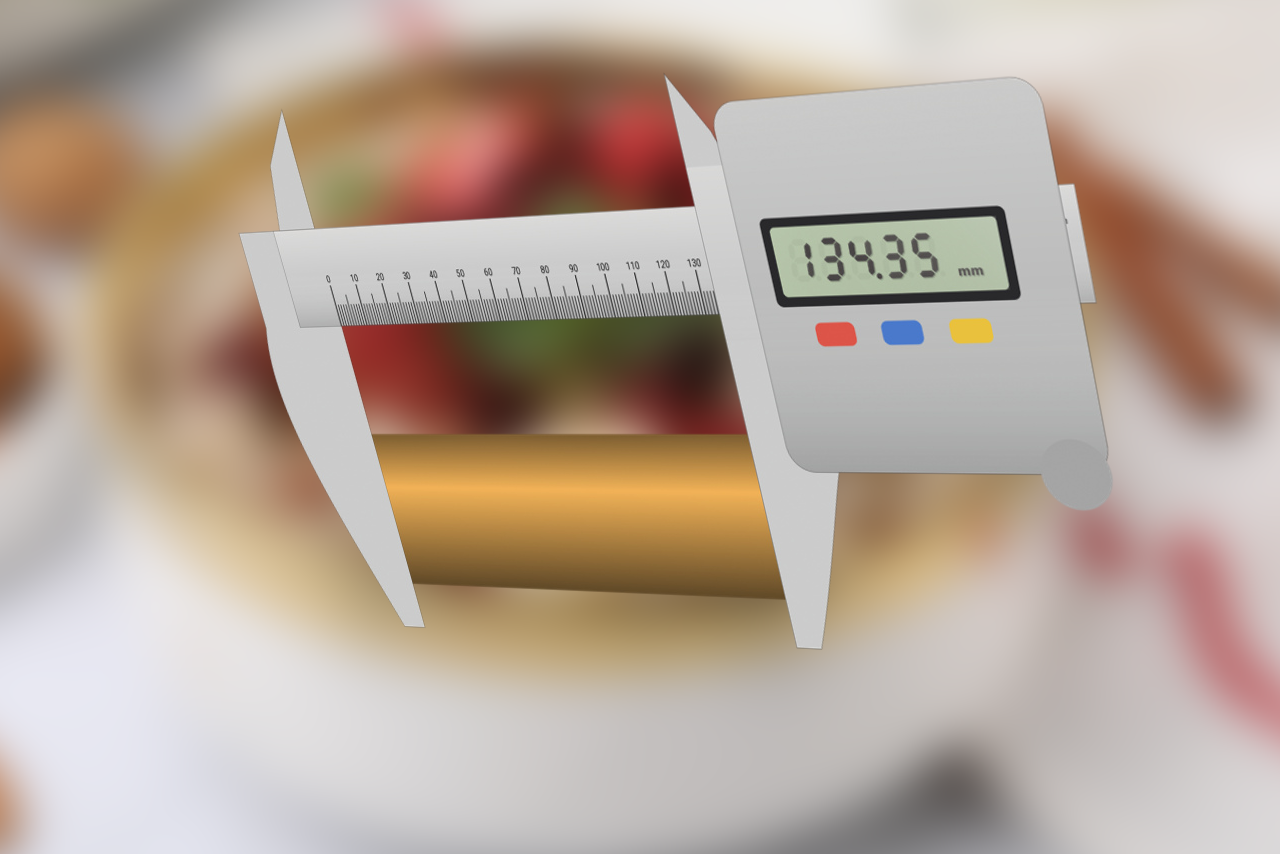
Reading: {"value": 134.35, "unit": "mm"}
